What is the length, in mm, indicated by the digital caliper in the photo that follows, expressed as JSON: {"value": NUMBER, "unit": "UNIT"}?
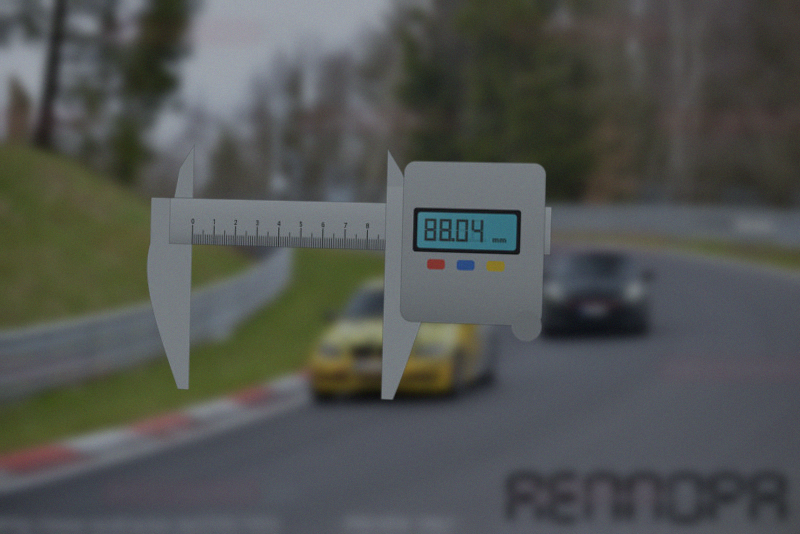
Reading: {"value": 88.04, "unit": "mm"}
